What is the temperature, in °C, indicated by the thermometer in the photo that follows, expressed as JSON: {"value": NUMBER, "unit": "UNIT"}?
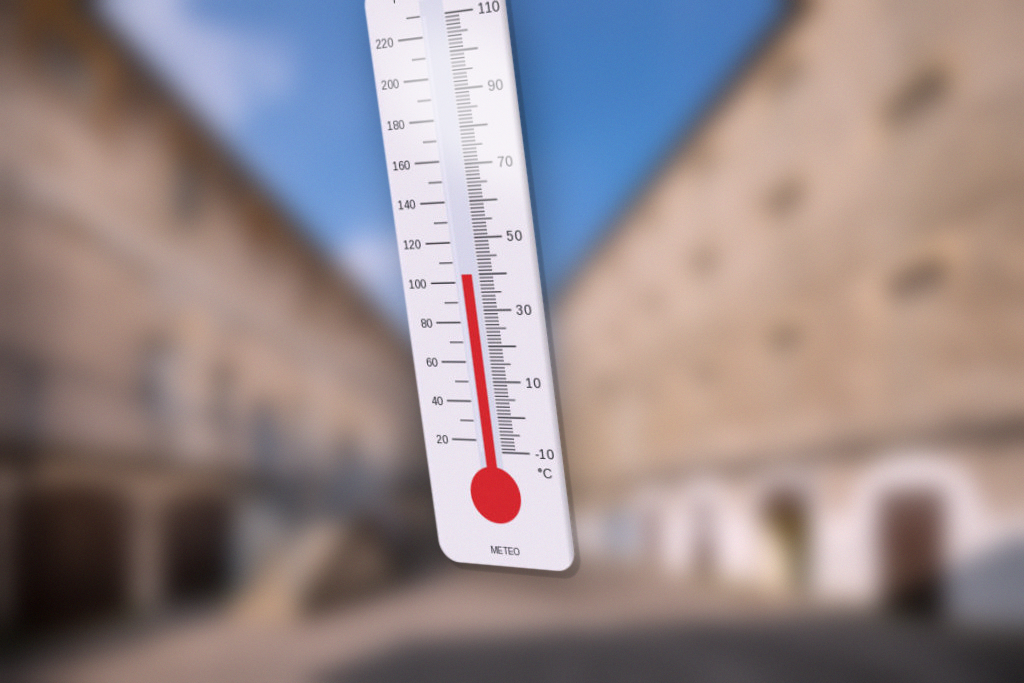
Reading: {"value": 40, "unit": "°C"}
